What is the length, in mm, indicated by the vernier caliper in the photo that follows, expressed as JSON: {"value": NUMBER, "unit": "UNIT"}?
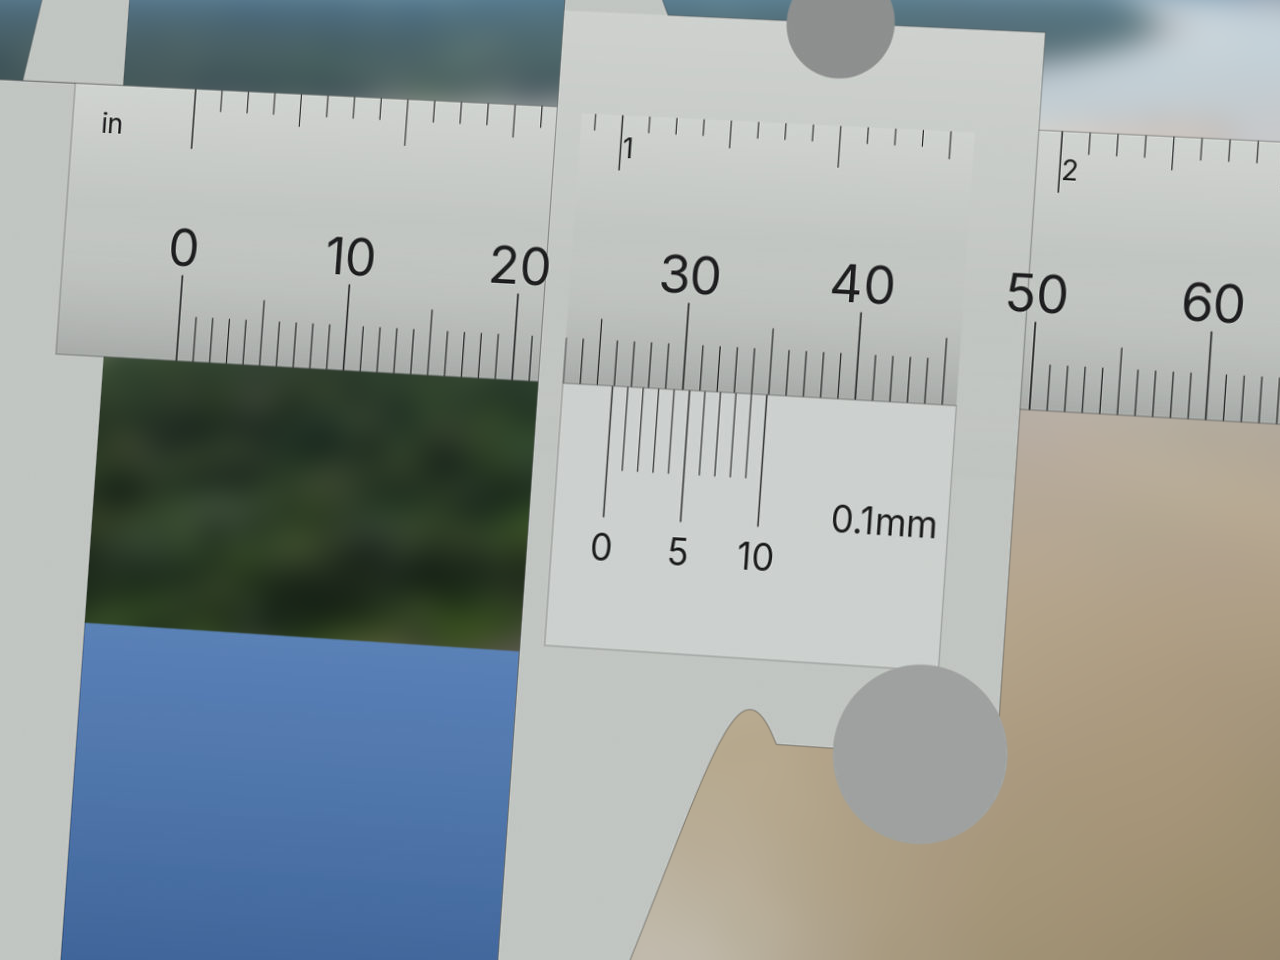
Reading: {"value": 25.9, "unit": "mm"}
